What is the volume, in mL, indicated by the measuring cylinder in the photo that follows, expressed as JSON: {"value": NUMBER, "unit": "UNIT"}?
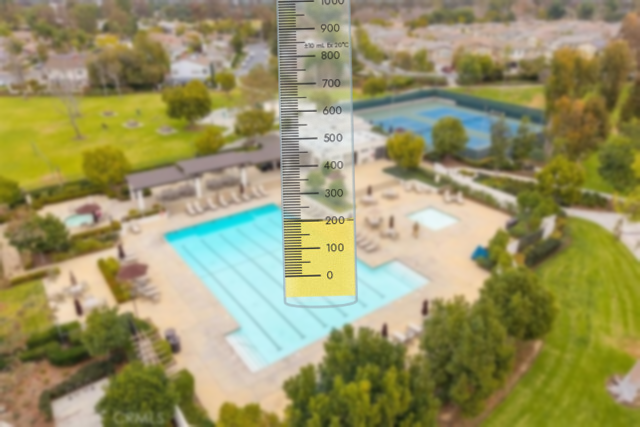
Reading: {"value": 200, "unit": "mL"}
